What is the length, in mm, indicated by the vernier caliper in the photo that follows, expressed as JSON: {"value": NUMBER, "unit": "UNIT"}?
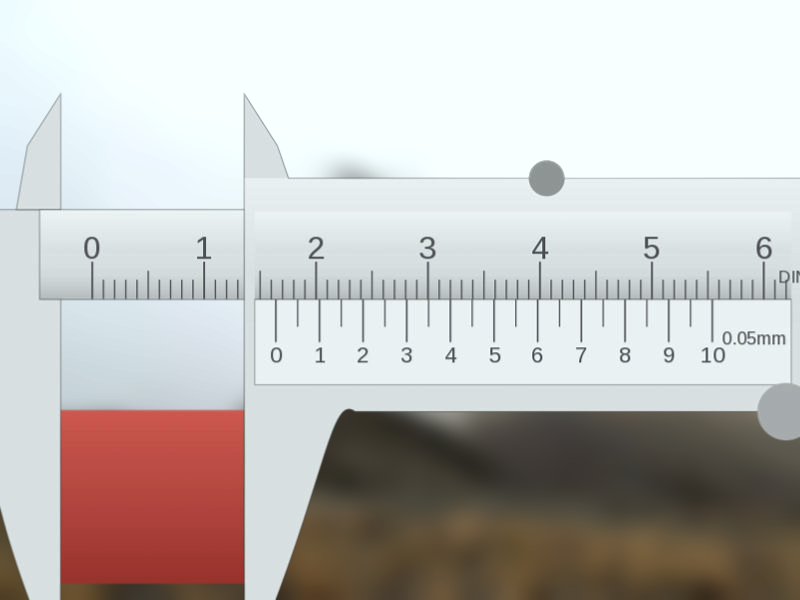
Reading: {"value": 16.4, "unit": "mm"}
